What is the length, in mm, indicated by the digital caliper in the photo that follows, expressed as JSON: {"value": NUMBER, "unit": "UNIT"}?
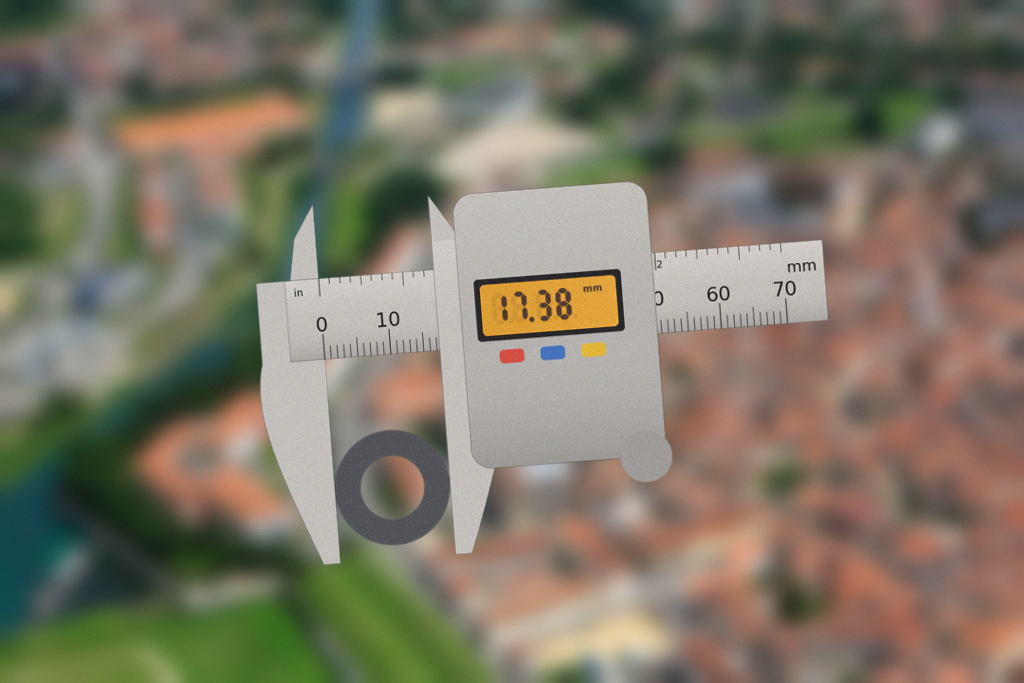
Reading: {"value": 17.38, "unit": "mm"}
